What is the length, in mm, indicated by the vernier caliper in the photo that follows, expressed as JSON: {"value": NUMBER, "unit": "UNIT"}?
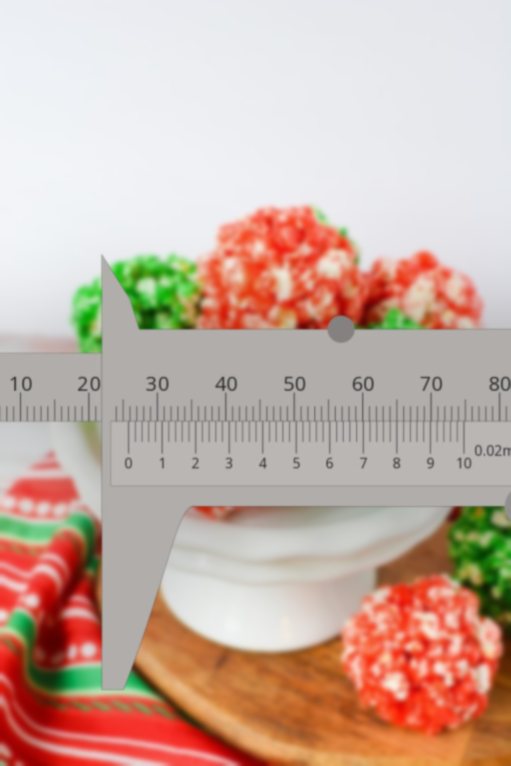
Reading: {"value": 25.8, "unit": "mm"}
